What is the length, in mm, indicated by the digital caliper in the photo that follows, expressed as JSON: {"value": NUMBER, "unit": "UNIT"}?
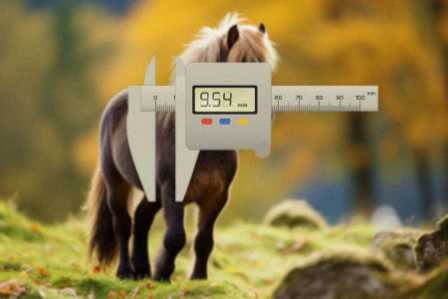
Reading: {"value": 9.54, "unit": "mm"}
